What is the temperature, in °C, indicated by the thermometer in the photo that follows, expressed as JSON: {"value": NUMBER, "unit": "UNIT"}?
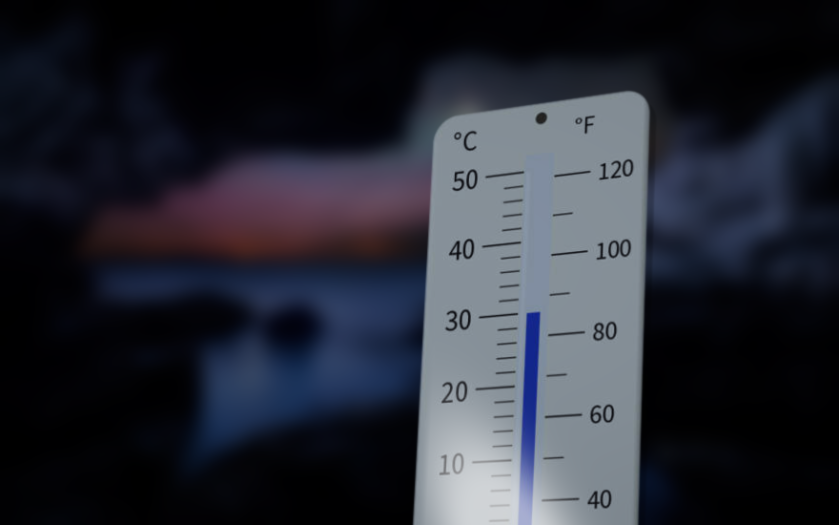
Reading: {"value": 30, "unit": "°C"}
